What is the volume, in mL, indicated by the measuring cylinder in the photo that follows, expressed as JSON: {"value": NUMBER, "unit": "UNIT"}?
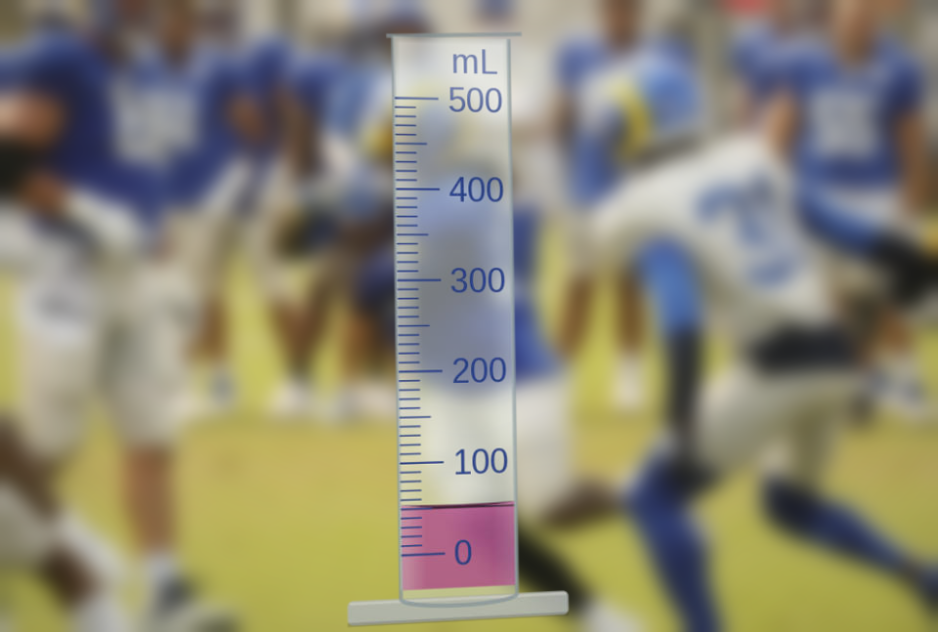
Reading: {"value": 50, "unit": "mL"}
